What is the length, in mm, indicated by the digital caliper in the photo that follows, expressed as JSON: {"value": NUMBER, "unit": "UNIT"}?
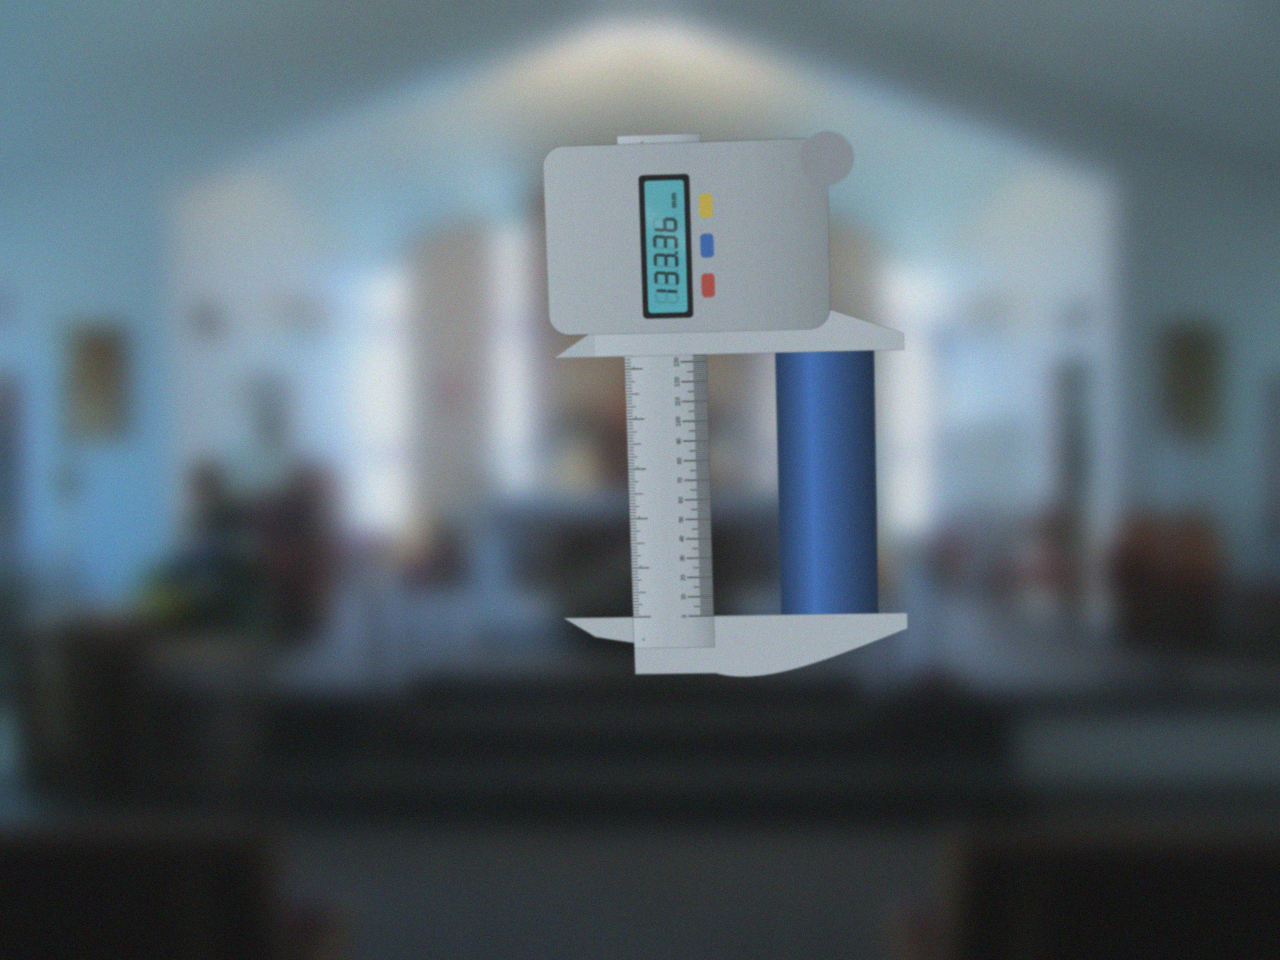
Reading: {"value": 133.36, "unit": "mm"}
